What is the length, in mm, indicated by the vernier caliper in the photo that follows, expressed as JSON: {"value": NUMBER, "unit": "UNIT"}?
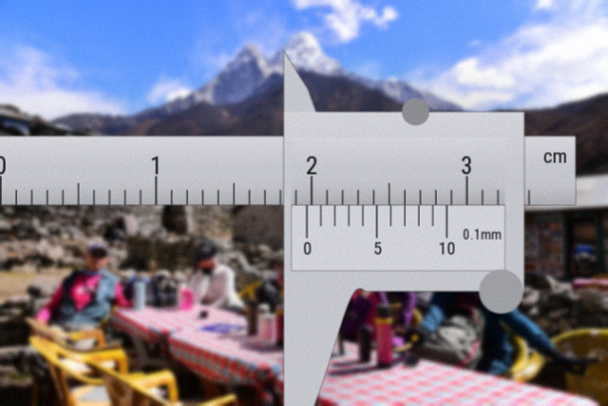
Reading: {"value": 19.7, "unit": "mm"}
